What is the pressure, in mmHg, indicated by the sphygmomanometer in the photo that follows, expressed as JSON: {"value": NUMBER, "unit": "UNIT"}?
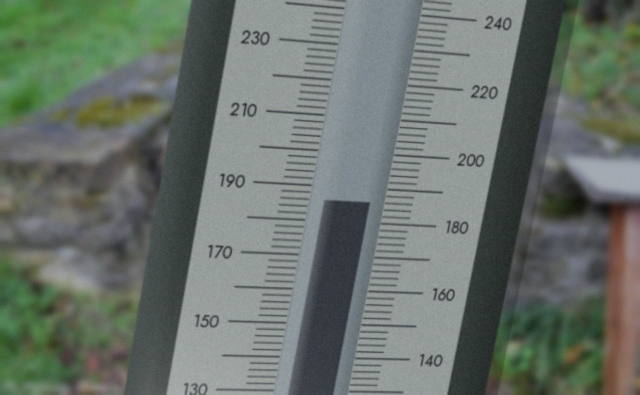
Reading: {"value": 186, "unit": "mmHg"}
